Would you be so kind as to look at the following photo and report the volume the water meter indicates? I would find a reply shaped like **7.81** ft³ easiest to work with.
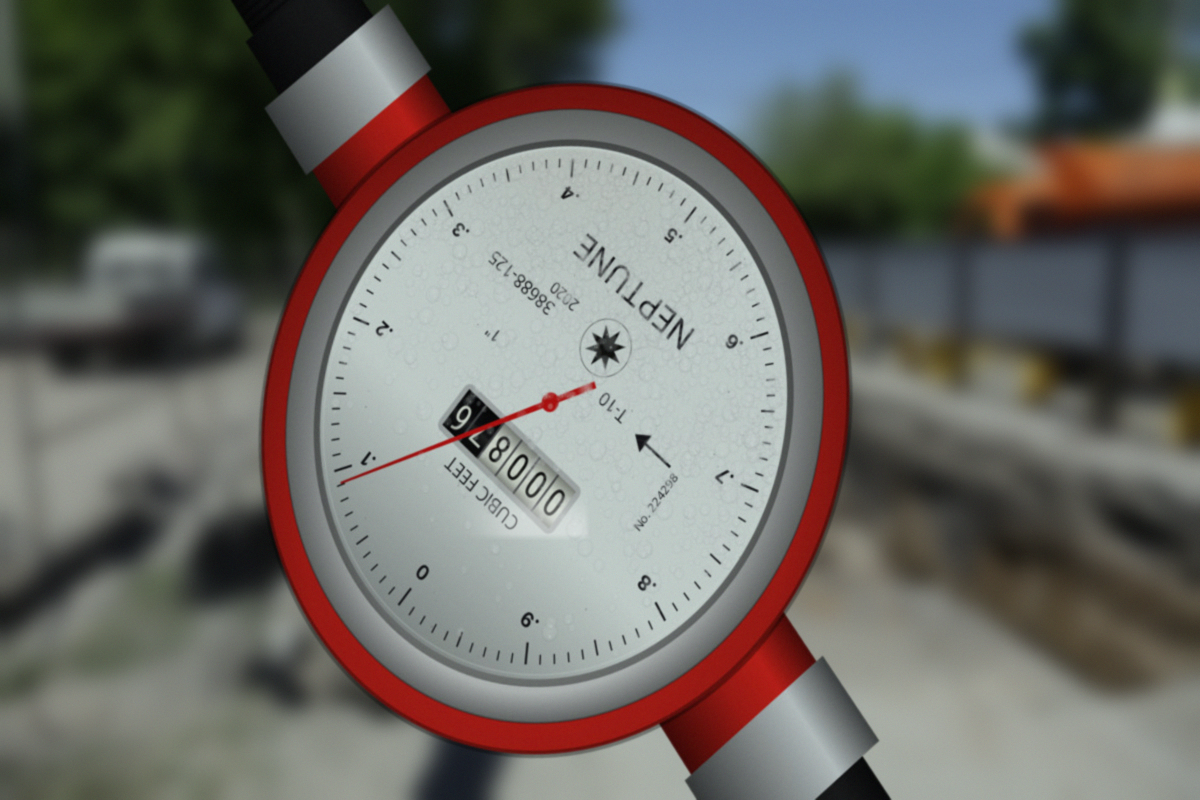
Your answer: **876.09** ft³
